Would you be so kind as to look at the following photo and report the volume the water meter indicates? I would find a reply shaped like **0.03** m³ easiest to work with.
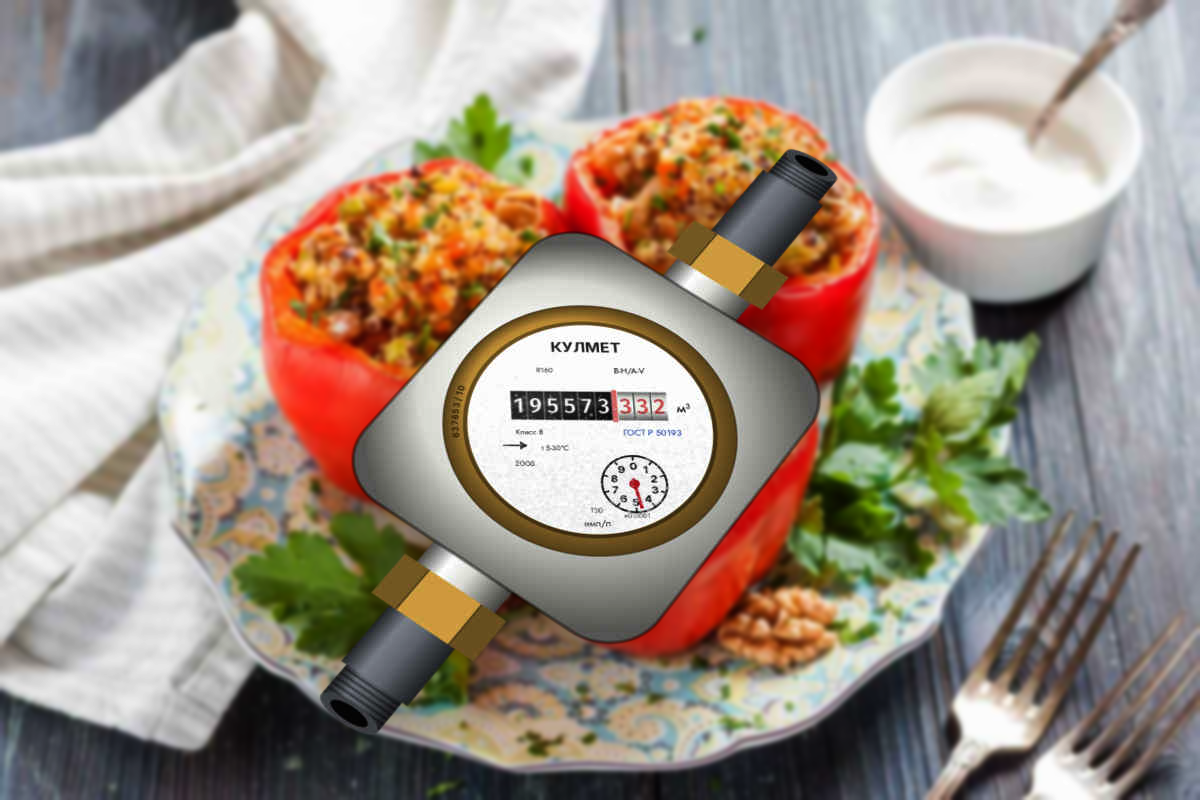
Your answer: **195573.3324** m³
